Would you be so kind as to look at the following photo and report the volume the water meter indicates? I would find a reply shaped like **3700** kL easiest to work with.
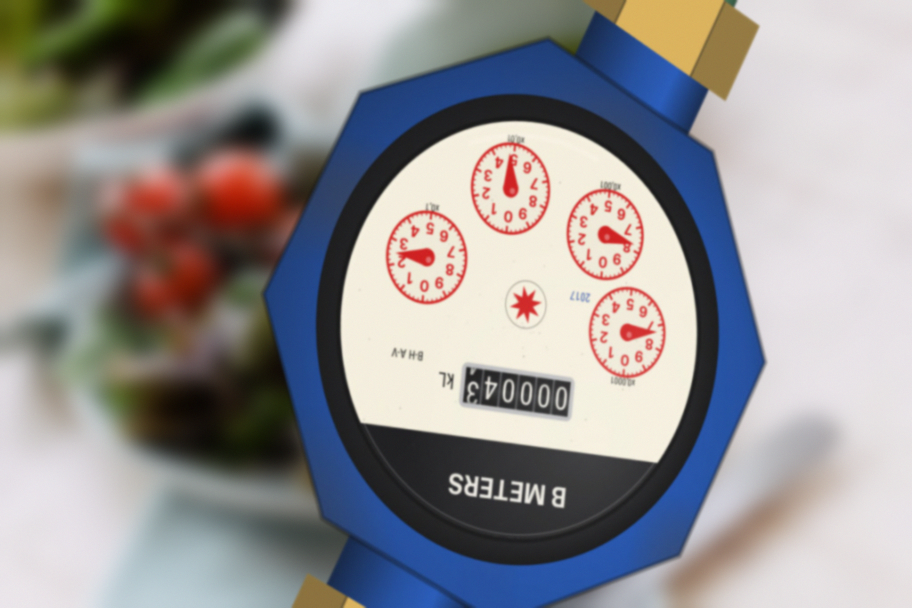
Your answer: **43.2477** kL
